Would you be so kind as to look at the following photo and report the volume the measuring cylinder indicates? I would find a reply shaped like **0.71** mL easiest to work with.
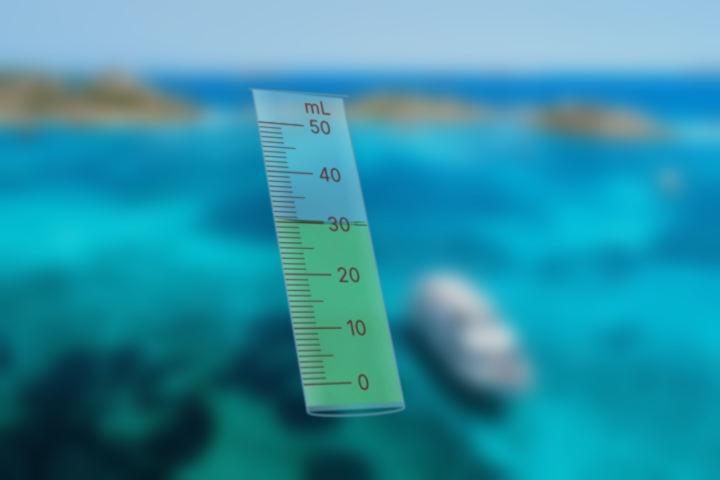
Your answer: **30** mL
